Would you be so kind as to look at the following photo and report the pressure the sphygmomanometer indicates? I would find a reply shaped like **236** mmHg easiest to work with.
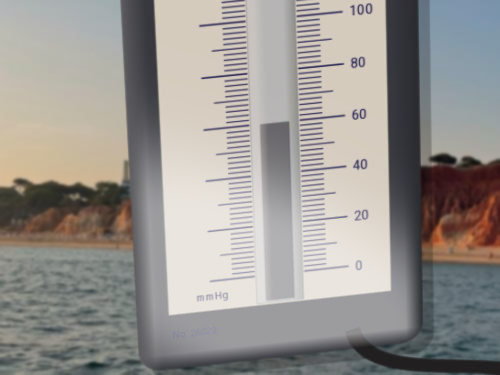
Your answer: **60** mmHg
